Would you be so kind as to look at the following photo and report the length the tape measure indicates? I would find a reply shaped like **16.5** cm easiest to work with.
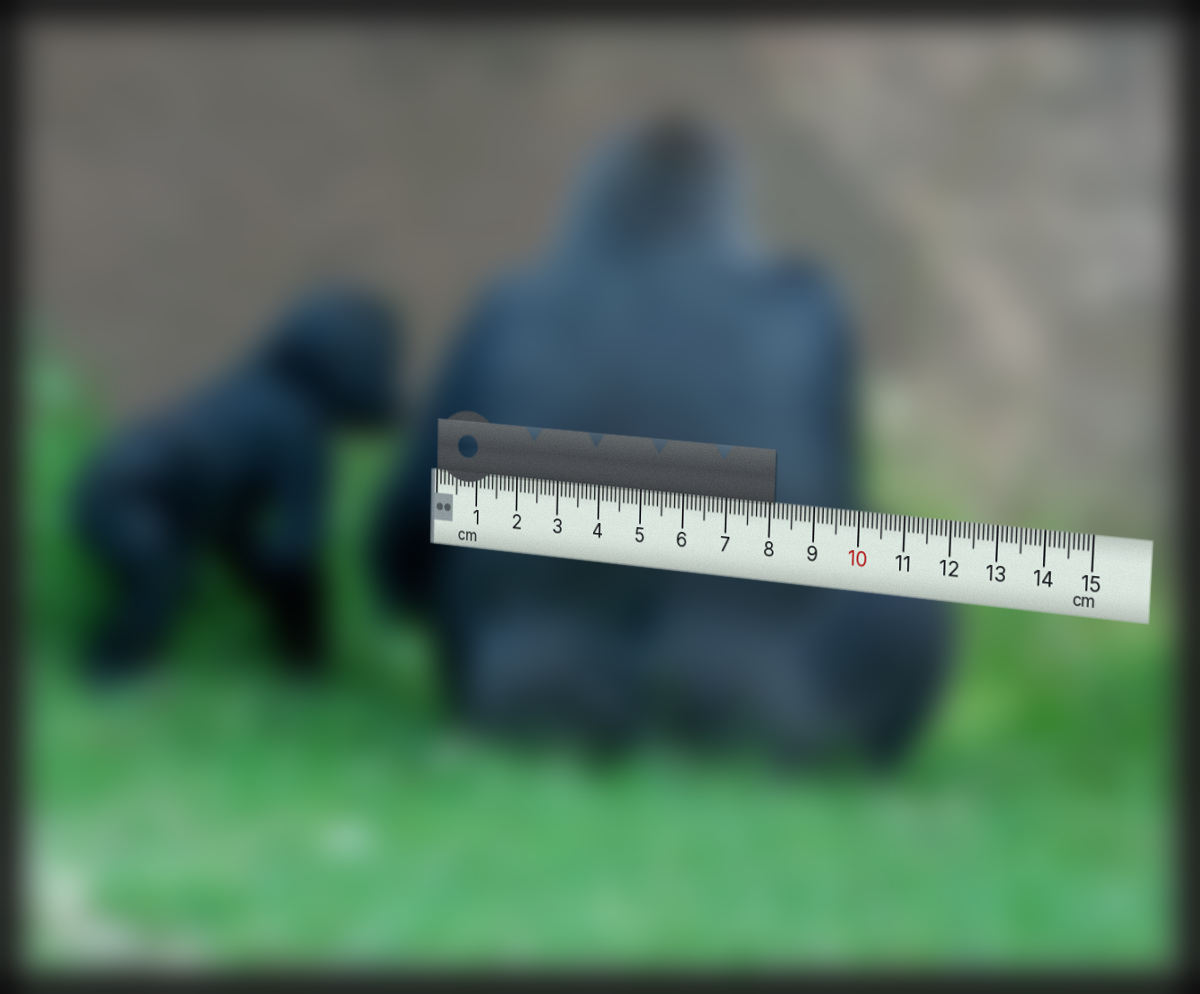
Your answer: **8.1** cm
